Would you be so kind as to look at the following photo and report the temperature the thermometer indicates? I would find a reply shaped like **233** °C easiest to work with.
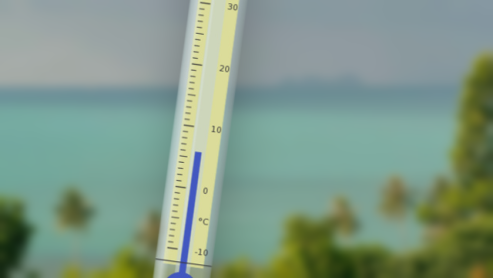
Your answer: **6** °C
